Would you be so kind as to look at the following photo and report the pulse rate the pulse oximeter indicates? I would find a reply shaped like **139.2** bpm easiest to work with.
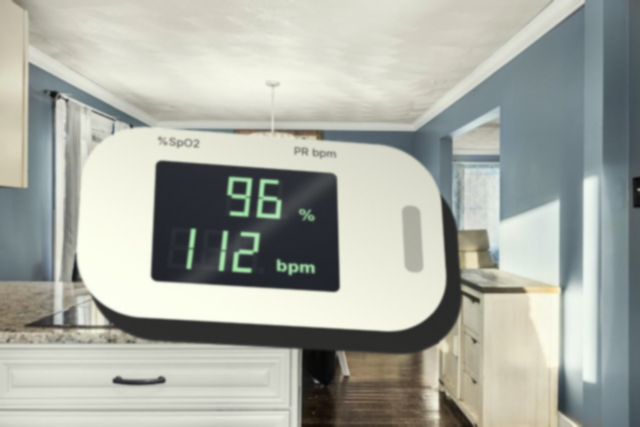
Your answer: **112** bpm
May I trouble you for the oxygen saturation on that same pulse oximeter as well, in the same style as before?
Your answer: **96** %
